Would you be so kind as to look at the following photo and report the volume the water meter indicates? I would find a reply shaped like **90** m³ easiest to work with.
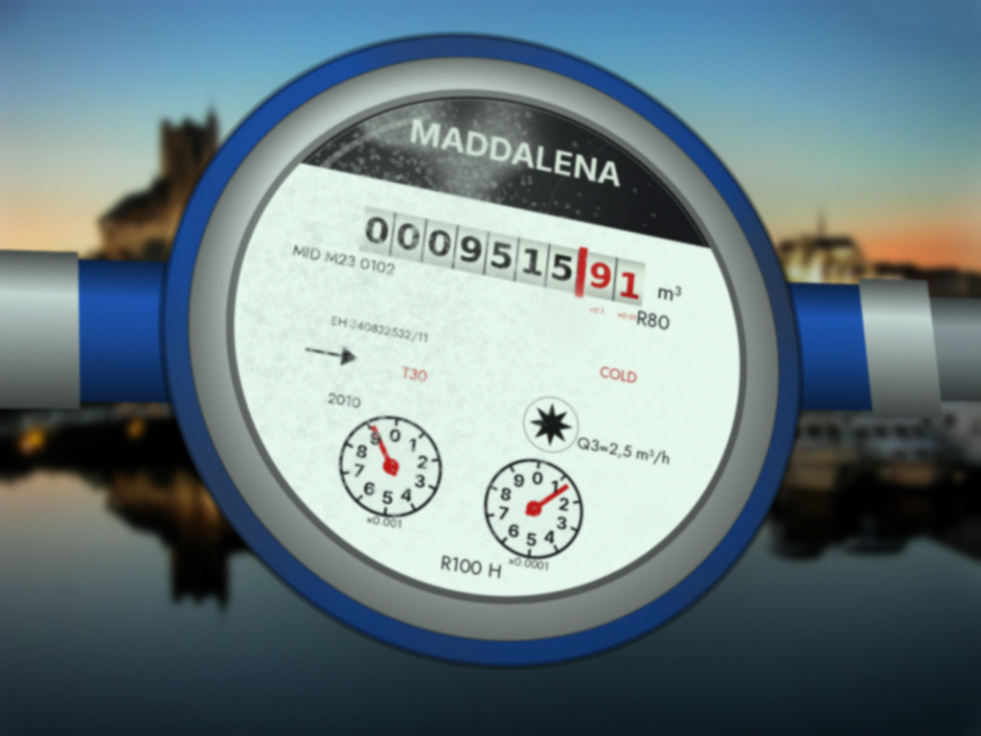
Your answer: **9515.9091** m³
